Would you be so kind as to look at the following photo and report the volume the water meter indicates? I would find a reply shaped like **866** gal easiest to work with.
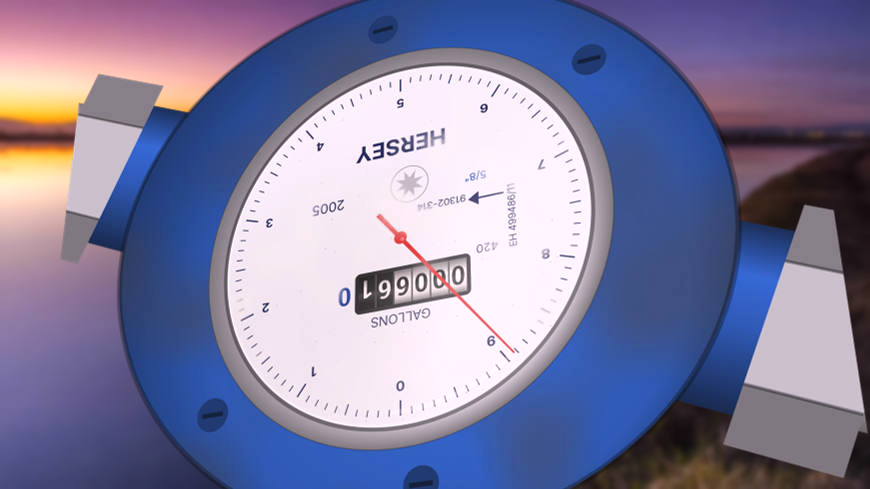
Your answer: **6608.9** gal
